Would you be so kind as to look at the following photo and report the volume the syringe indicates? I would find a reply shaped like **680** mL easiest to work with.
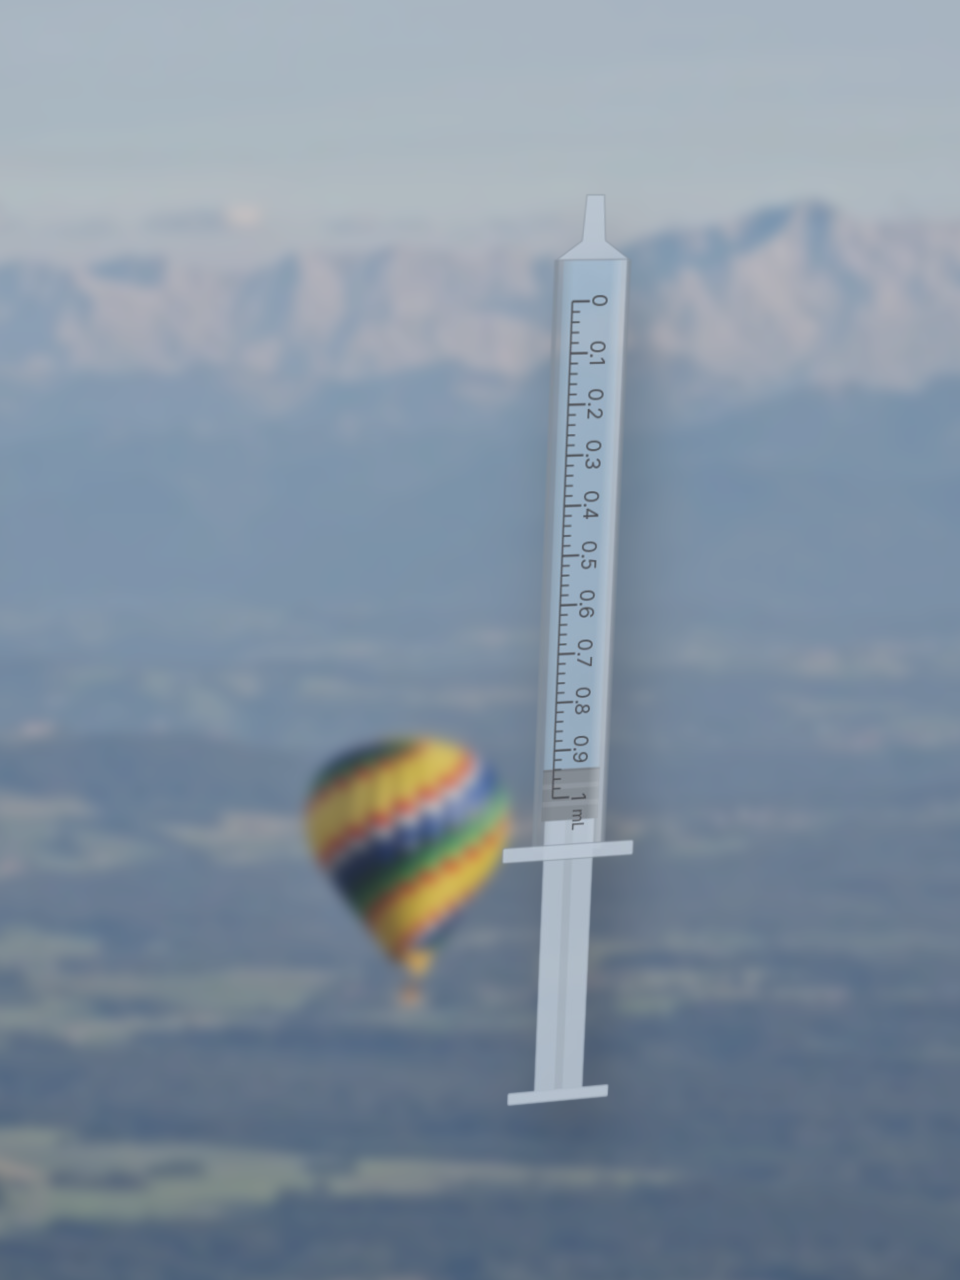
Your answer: **0.94** mL
